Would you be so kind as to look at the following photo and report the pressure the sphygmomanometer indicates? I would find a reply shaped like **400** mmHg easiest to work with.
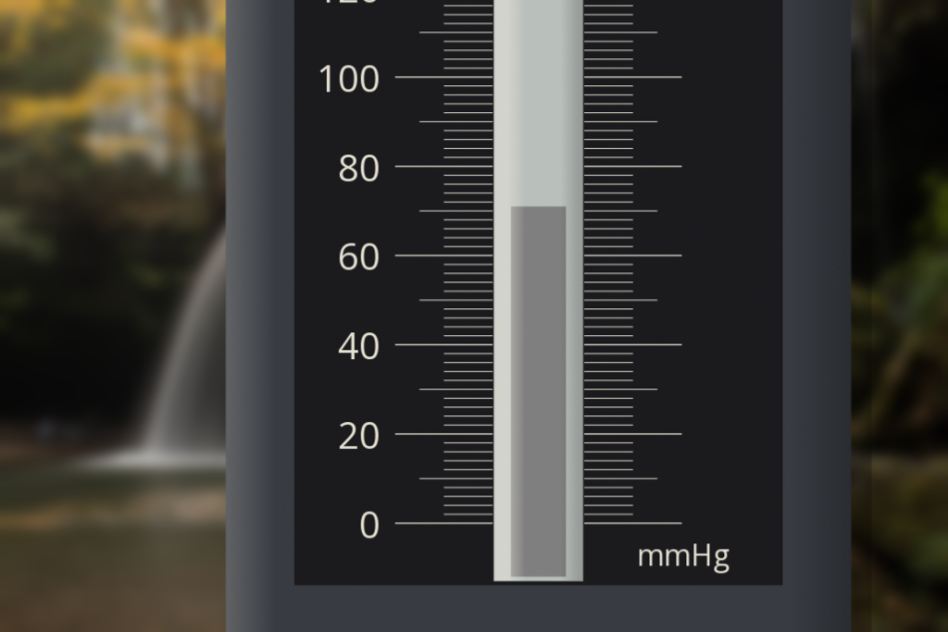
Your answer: **71** mmHg
